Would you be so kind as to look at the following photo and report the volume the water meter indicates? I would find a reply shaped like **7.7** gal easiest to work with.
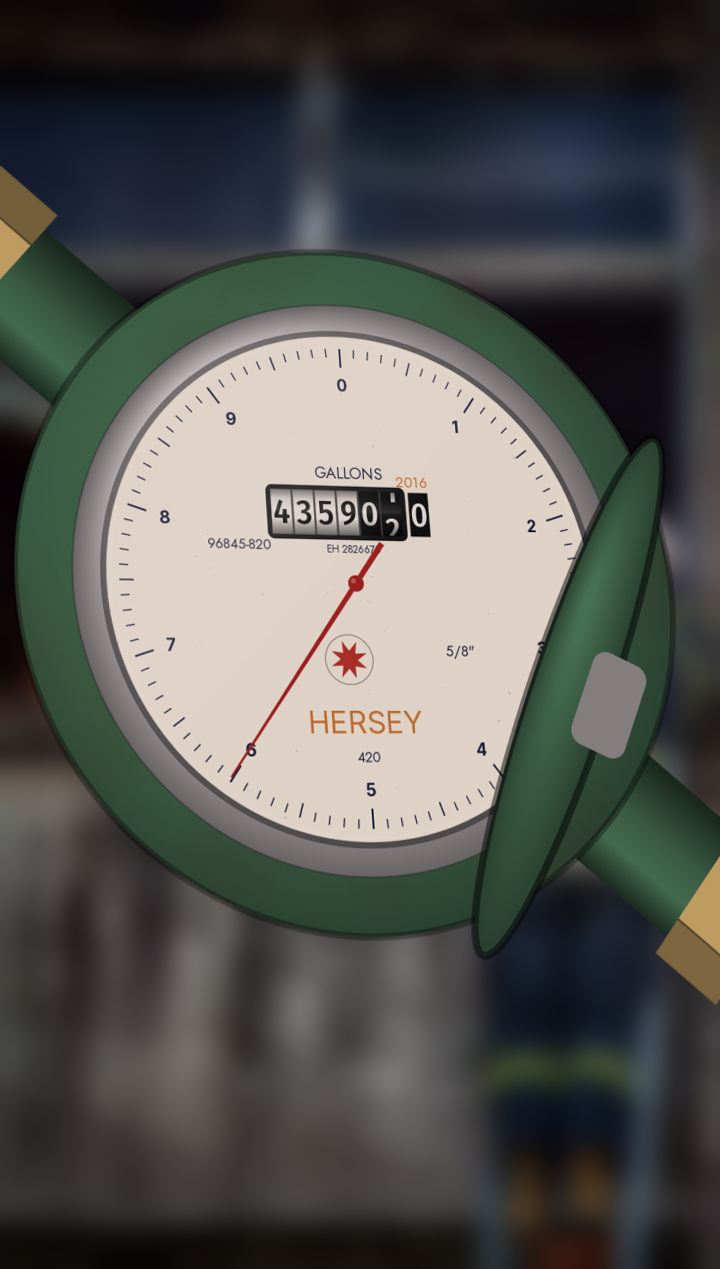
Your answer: **4359016.0** gal
